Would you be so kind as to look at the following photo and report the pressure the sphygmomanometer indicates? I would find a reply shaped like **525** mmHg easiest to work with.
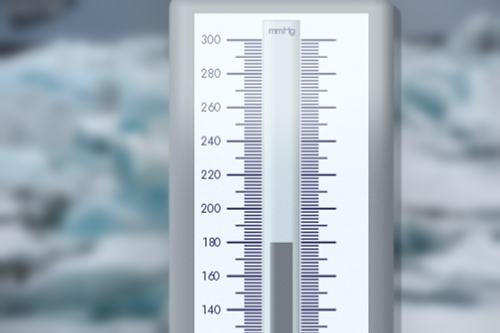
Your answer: **180** mmHg
